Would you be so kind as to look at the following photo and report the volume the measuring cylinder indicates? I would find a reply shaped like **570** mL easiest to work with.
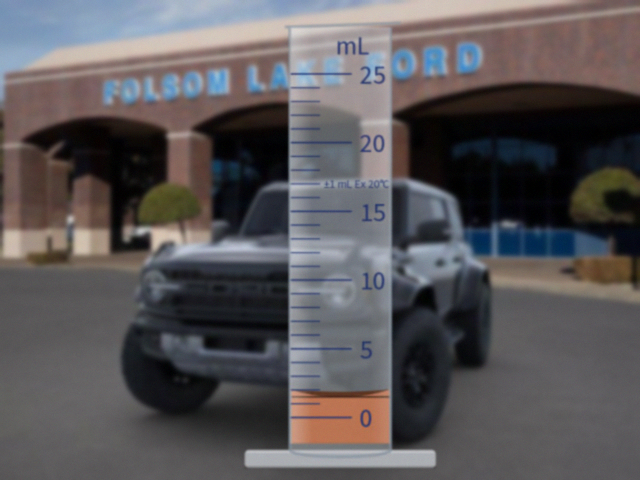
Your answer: **1.5** mL
